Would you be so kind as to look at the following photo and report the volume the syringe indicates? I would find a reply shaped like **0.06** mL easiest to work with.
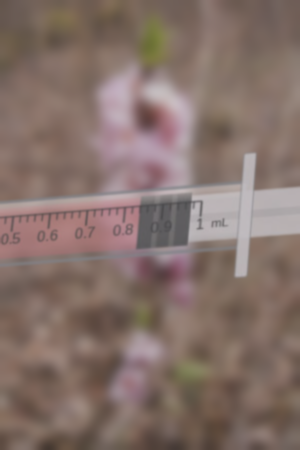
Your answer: **0.84** mL
